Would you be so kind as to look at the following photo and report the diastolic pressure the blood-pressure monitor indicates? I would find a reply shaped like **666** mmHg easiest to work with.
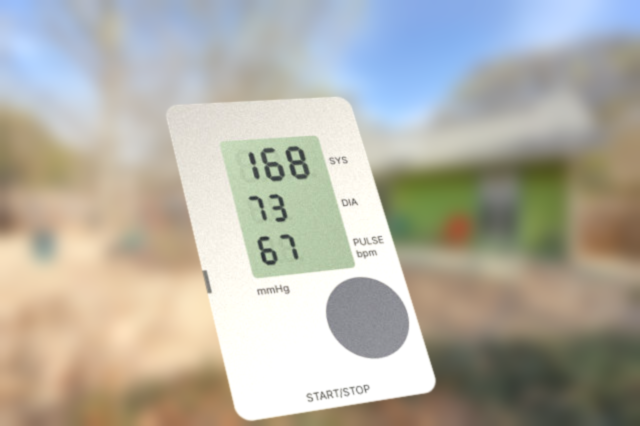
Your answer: **73** mmHg
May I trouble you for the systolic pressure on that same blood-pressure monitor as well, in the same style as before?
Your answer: **168** mmHg
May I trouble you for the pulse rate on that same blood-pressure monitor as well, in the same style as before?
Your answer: **67** bpm
